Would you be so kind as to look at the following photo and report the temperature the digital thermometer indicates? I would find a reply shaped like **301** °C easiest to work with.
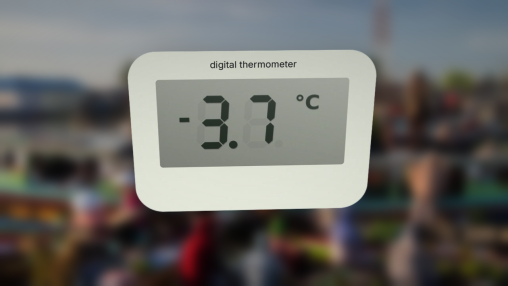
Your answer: **-3.7** °C
